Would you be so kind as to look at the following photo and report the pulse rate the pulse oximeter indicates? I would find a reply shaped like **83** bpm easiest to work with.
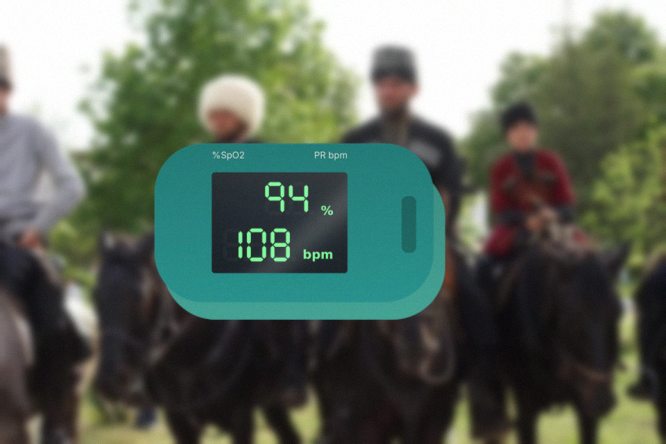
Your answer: **108** bpm
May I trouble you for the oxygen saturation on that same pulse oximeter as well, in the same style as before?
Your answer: **94** %
